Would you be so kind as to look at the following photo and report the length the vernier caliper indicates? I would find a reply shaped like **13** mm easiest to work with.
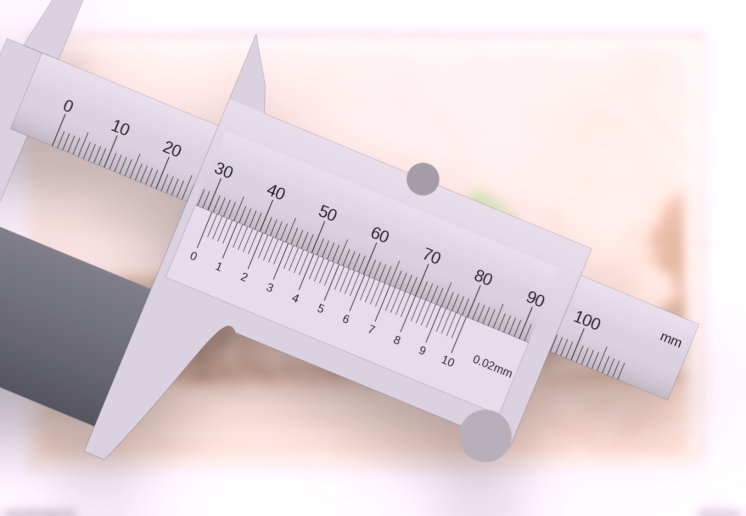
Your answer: **30.8** mm
